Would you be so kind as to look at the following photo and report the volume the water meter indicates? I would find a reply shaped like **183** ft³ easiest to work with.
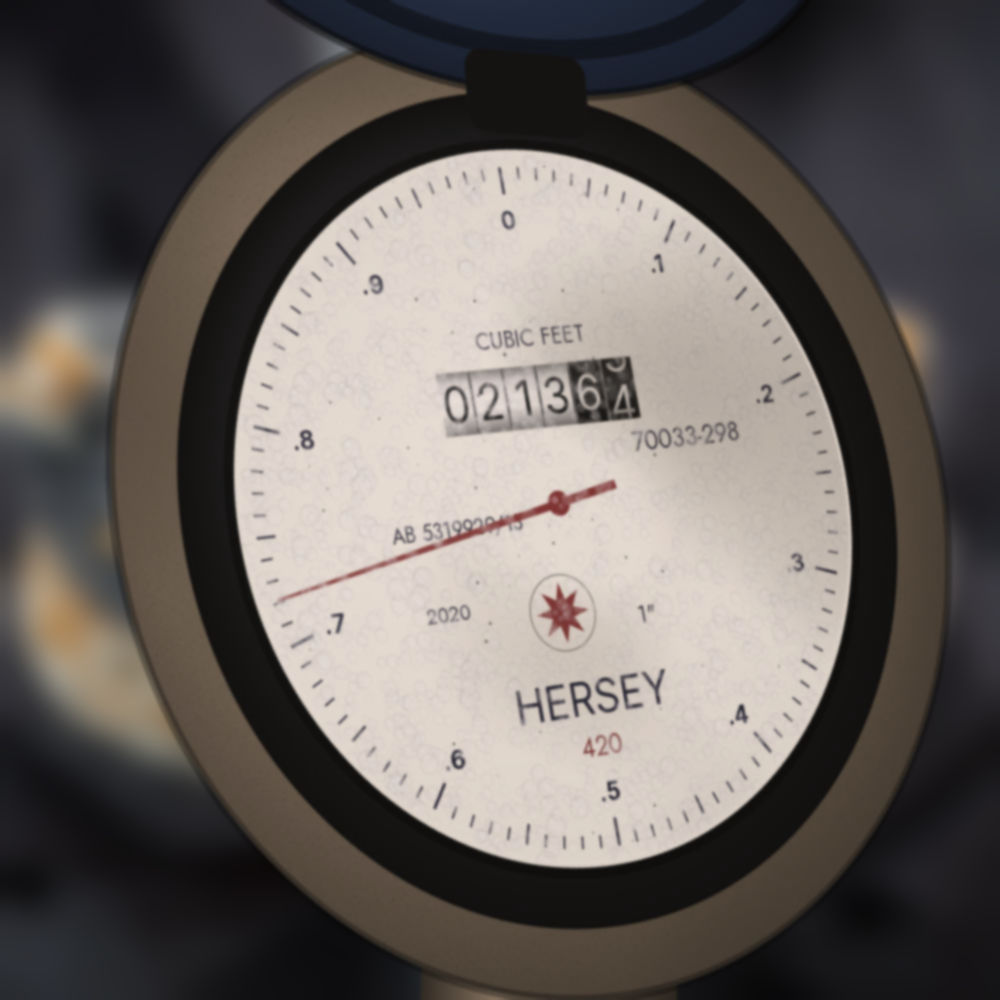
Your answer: **21363.72** ft³
